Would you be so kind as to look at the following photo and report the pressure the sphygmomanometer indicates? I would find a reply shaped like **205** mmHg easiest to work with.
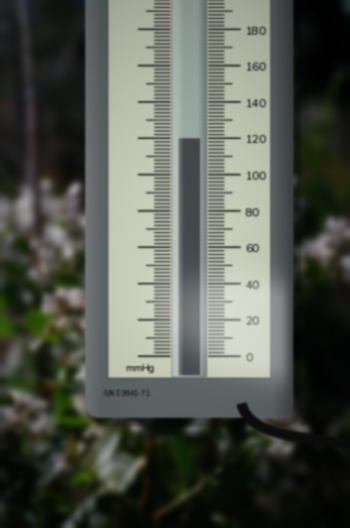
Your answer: **120** mmHg
